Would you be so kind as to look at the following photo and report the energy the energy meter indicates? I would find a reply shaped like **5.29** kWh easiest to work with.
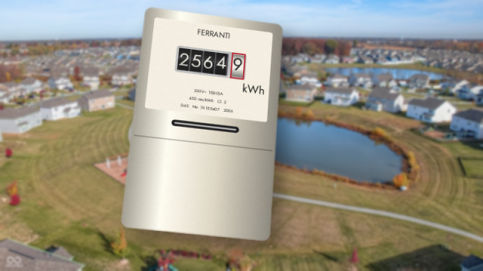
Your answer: **2564.9** kWh
